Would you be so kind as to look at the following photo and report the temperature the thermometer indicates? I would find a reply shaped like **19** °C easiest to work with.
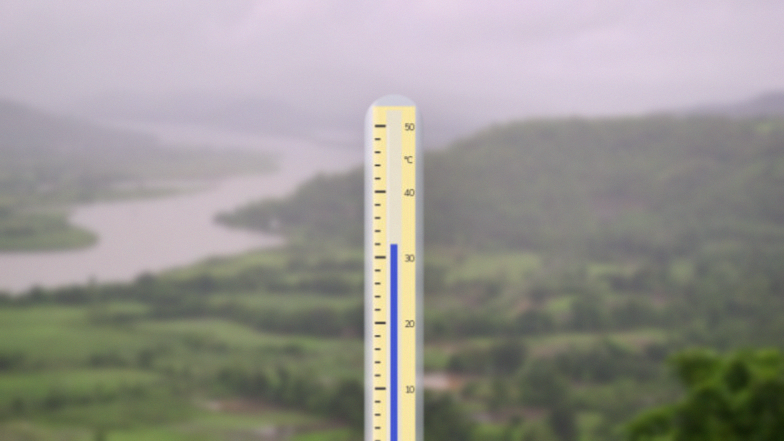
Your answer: **32** °C
